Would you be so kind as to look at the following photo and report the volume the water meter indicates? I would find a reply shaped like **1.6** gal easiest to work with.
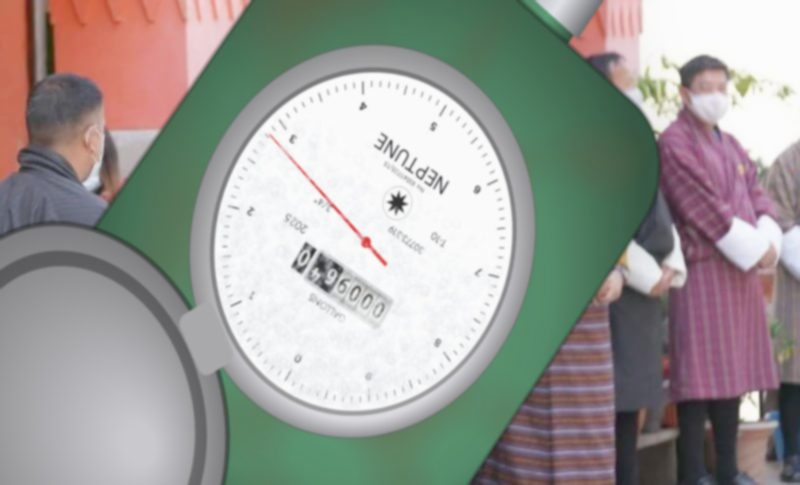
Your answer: **9642.8** gal
